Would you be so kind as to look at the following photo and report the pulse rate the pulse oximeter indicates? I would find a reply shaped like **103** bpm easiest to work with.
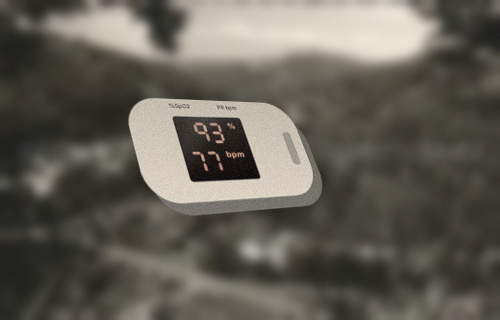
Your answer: **77** bpm
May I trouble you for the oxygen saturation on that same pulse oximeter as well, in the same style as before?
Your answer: **93** %
